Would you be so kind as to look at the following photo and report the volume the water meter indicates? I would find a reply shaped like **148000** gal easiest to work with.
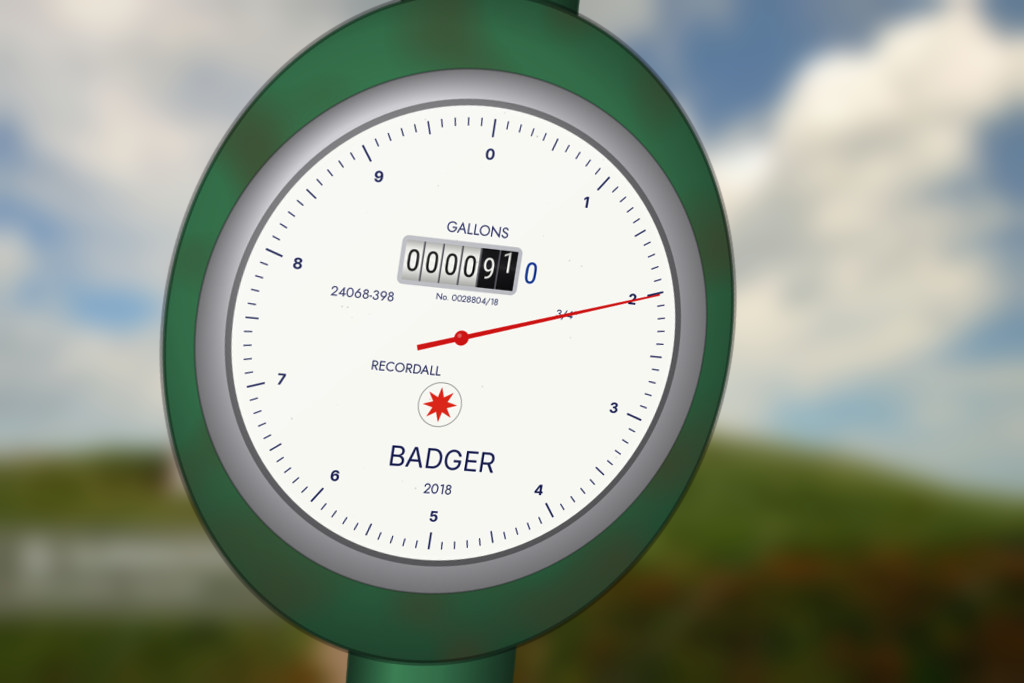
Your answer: **912.0** gal
